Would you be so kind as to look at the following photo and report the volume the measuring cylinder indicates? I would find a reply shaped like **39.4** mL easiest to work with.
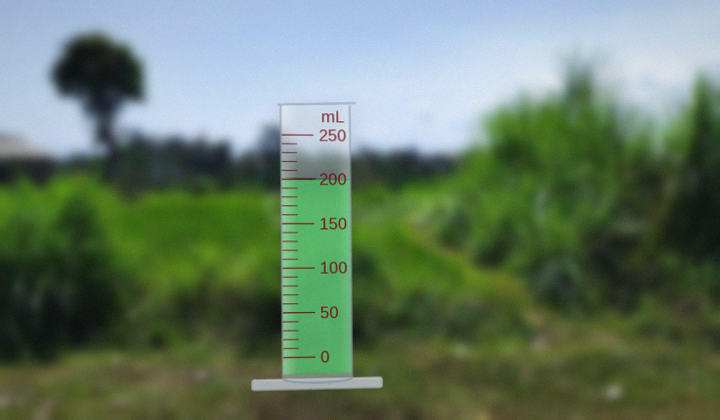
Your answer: **200** mL
